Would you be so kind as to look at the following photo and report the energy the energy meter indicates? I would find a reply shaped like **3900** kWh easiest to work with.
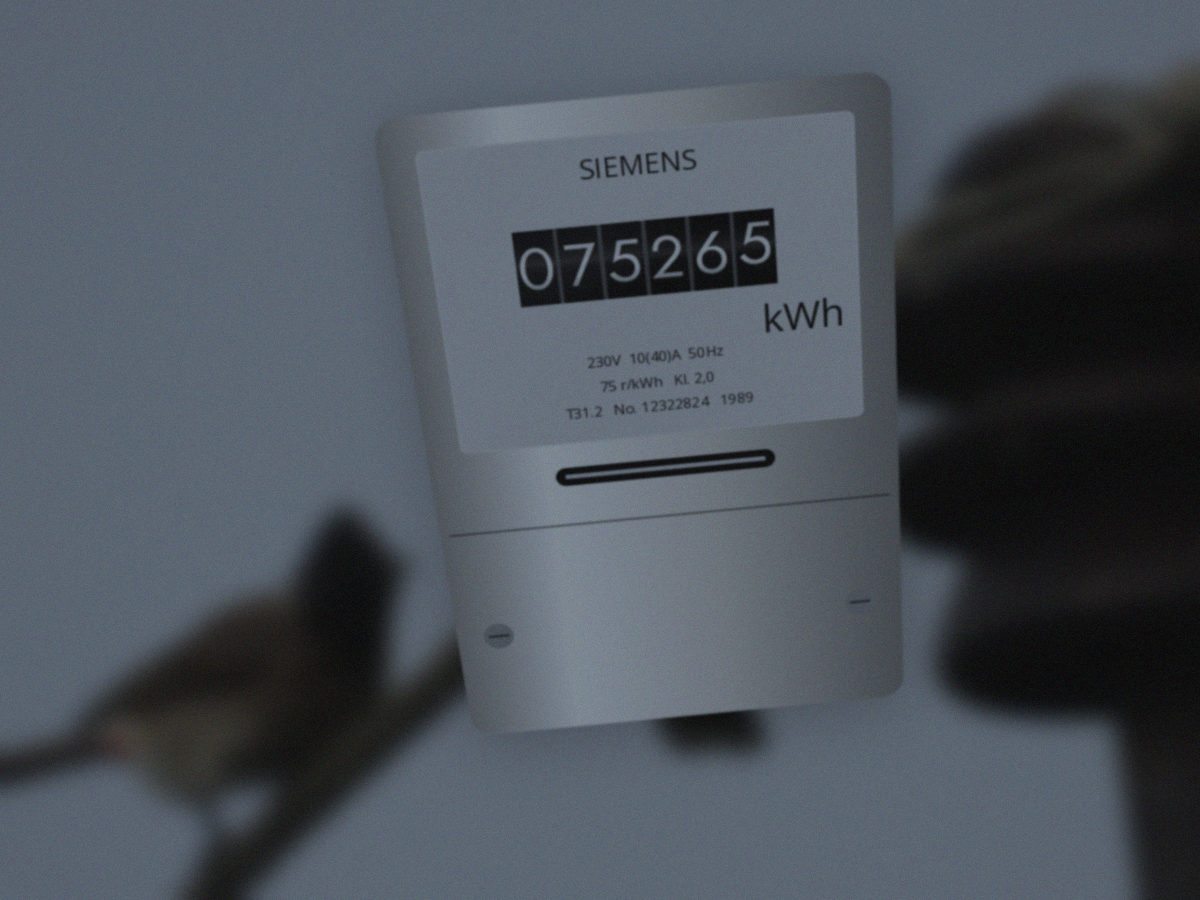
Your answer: **75265** kWh
